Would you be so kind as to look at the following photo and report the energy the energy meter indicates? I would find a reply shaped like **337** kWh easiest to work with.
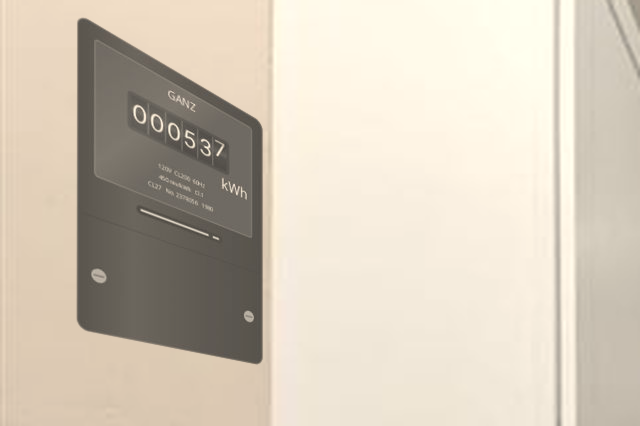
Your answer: **537** kWh
